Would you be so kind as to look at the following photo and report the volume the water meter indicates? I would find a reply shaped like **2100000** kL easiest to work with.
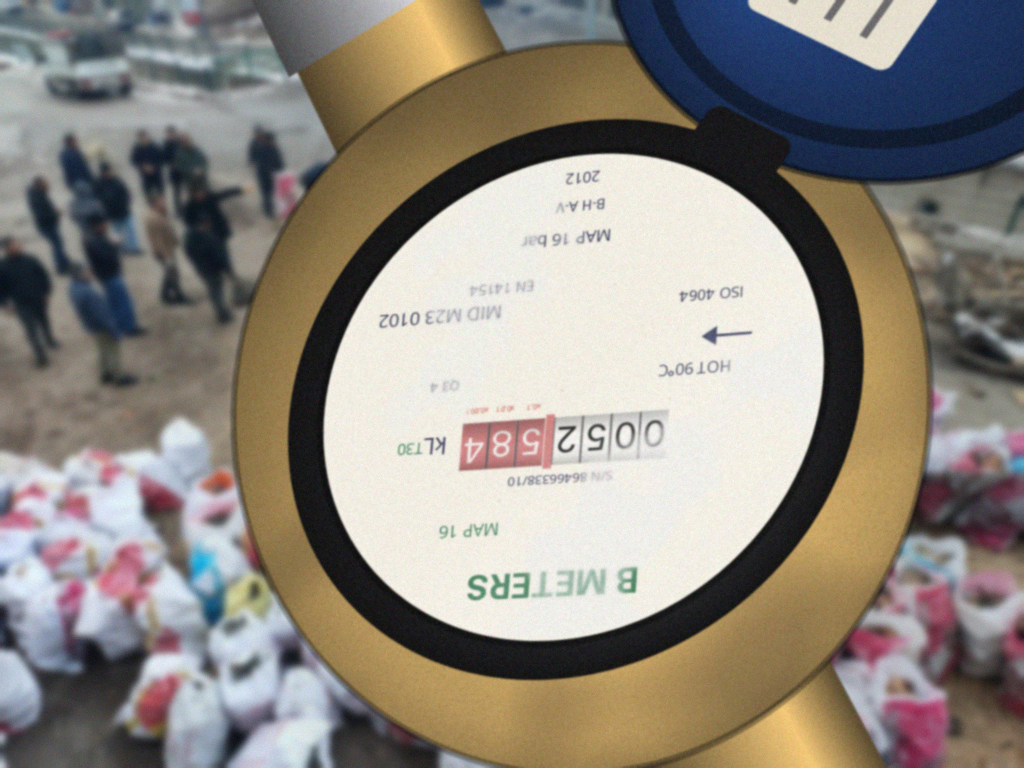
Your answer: **52.584** kL
